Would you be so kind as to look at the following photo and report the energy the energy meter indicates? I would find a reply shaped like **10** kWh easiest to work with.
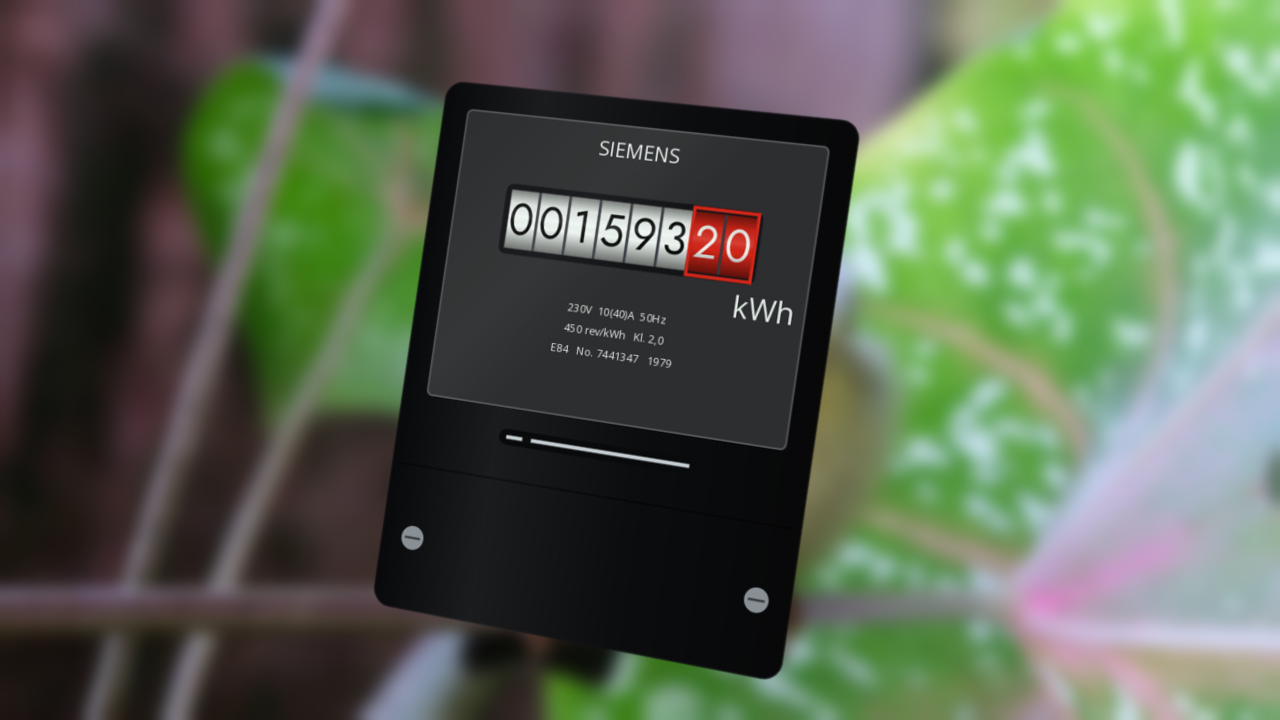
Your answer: **1593.20** kWh
